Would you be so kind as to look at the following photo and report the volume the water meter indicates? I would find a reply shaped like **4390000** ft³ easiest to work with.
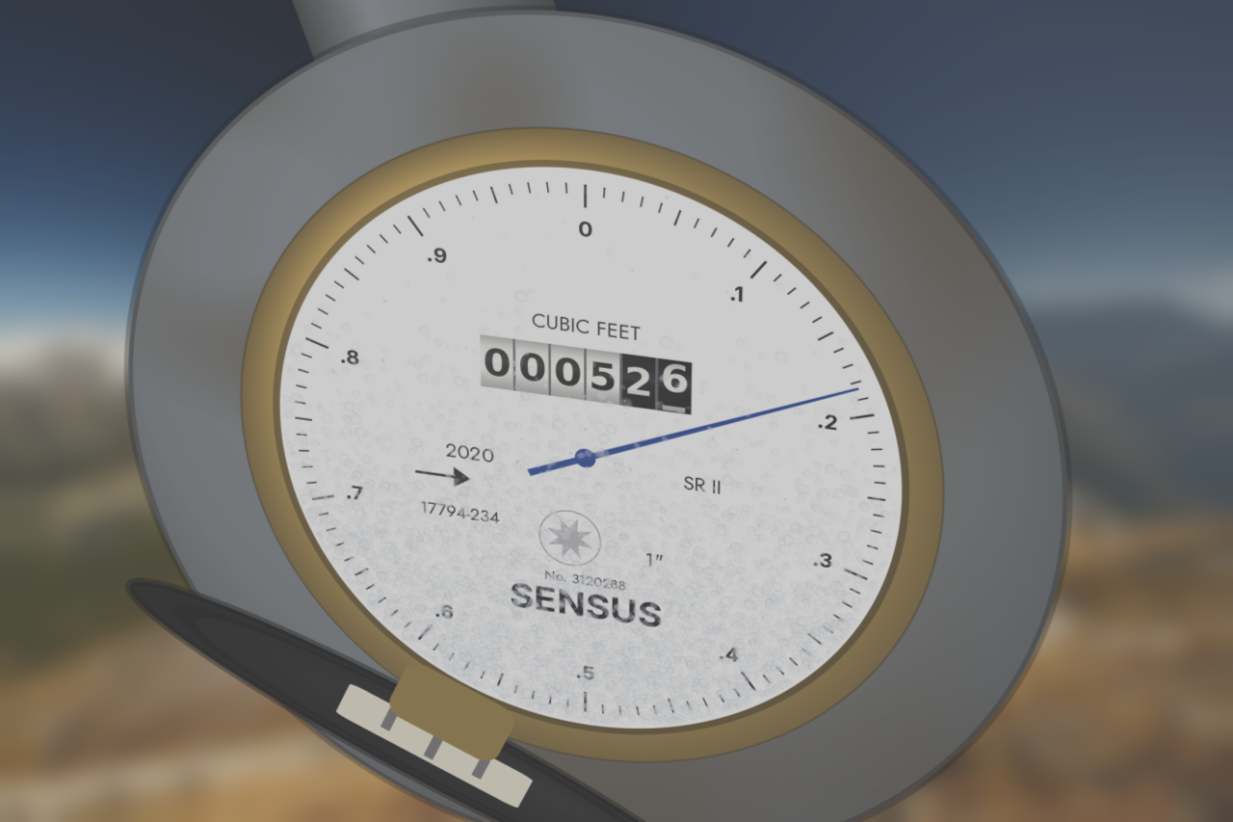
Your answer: **526.18** ft³
